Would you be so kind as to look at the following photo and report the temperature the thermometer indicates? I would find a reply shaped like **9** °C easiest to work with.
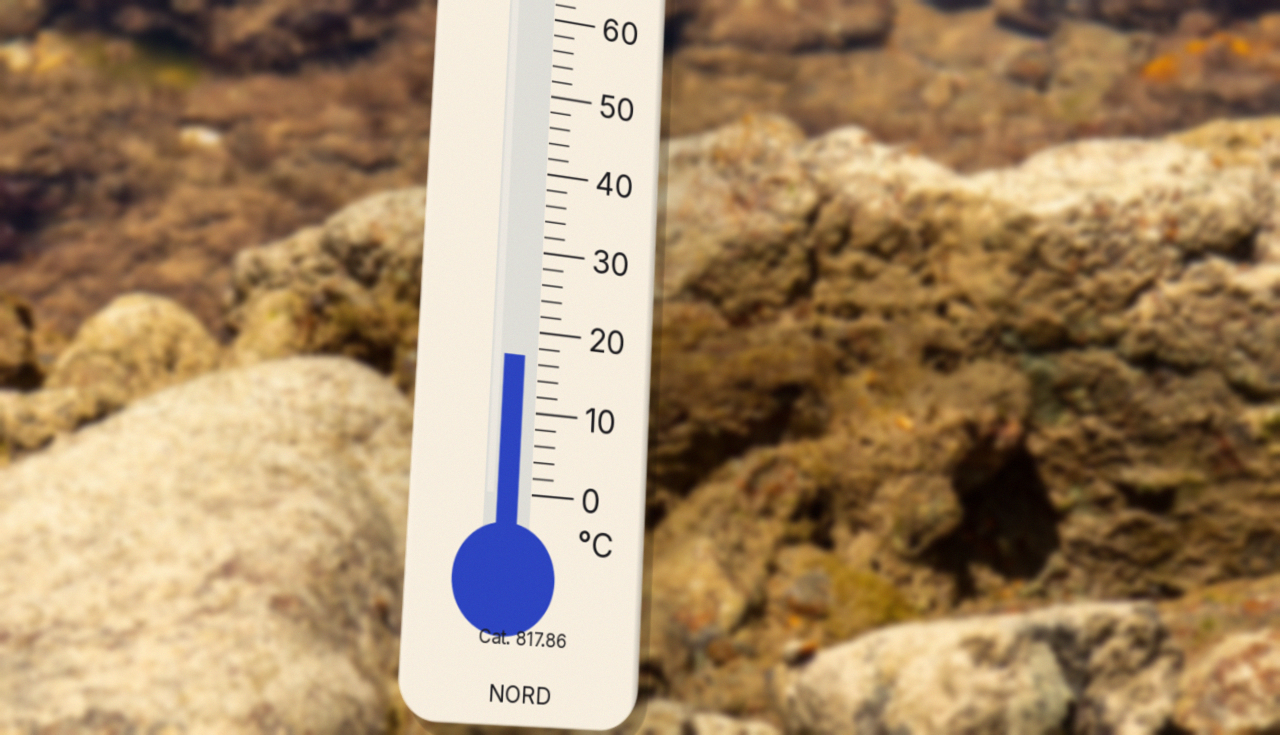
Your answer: **17** °C
